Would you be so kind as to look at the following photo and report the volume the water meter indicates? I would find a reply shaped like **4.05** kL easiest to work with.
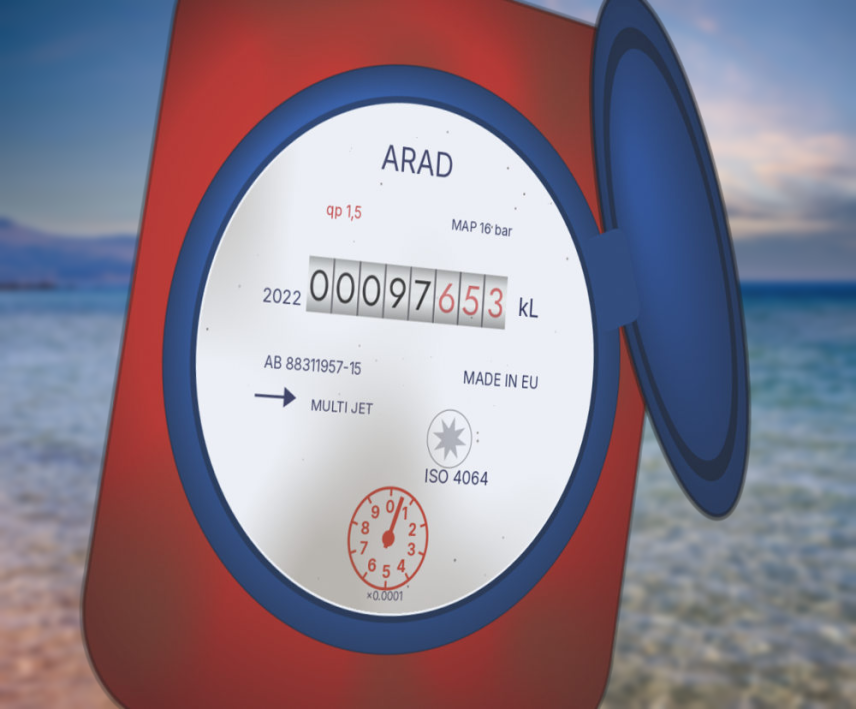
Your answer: **97.6530** kL
